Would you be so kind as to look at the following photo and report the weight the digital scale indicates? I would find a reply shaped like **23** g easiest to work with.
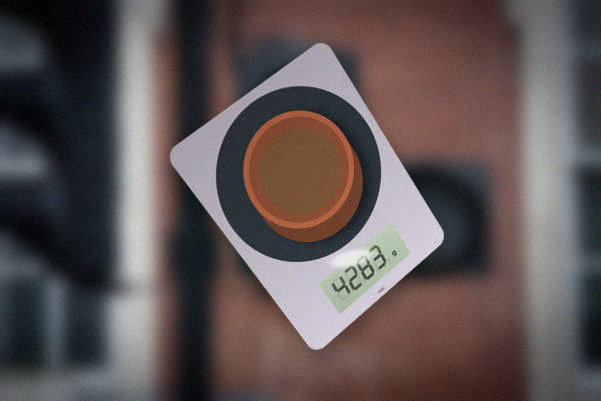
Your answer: **4283** g
